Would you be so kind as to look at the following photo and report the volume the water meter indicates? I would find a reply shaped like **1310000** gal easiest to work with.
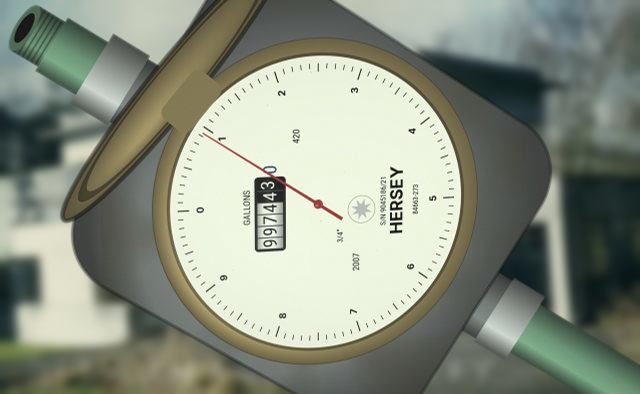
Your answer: **9974430.9** gal
